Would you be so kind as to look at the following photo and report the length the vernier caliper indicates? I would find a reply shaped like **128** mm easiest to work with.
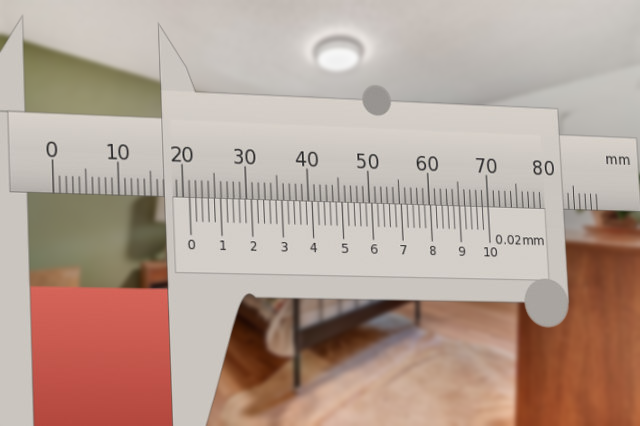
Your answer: **21.0** mm
